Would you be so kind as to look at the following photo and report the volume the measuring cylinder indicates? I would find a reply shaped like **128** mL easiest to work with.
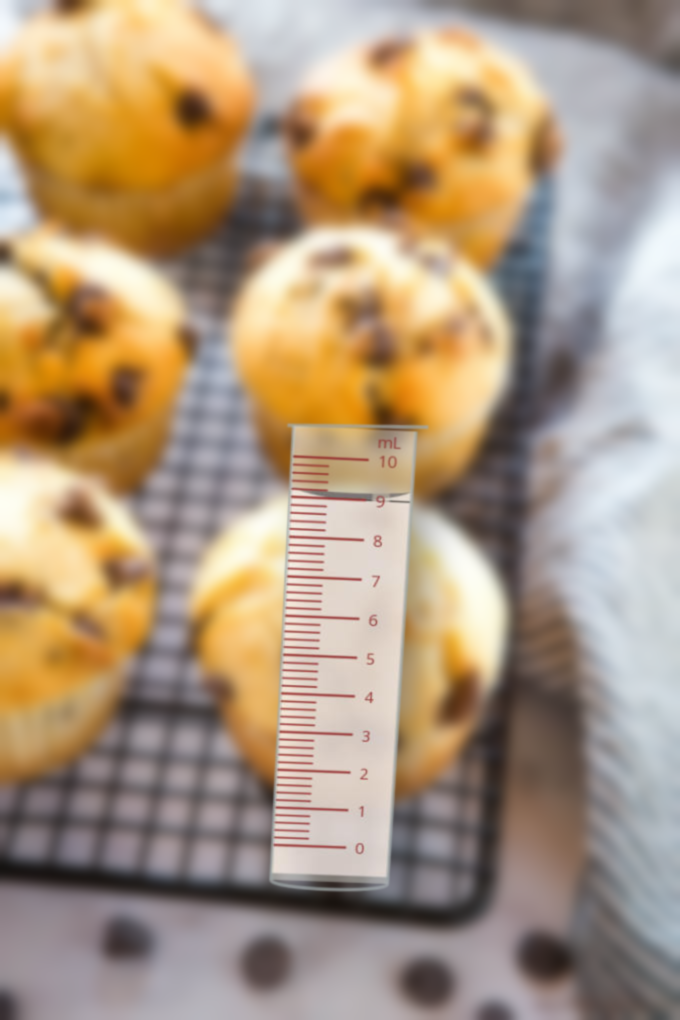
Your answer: **9** mL
